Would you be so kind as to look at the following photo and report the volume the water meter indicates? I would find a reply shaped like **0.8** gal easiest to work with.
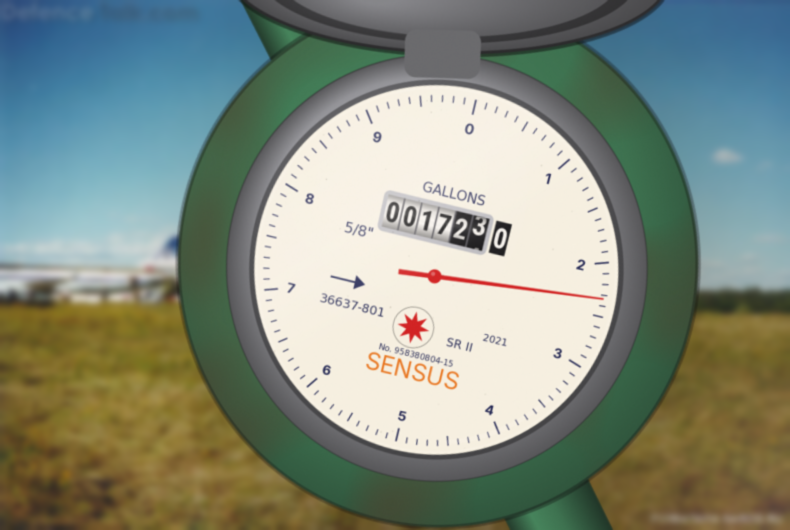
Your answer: **17232.3** gal
